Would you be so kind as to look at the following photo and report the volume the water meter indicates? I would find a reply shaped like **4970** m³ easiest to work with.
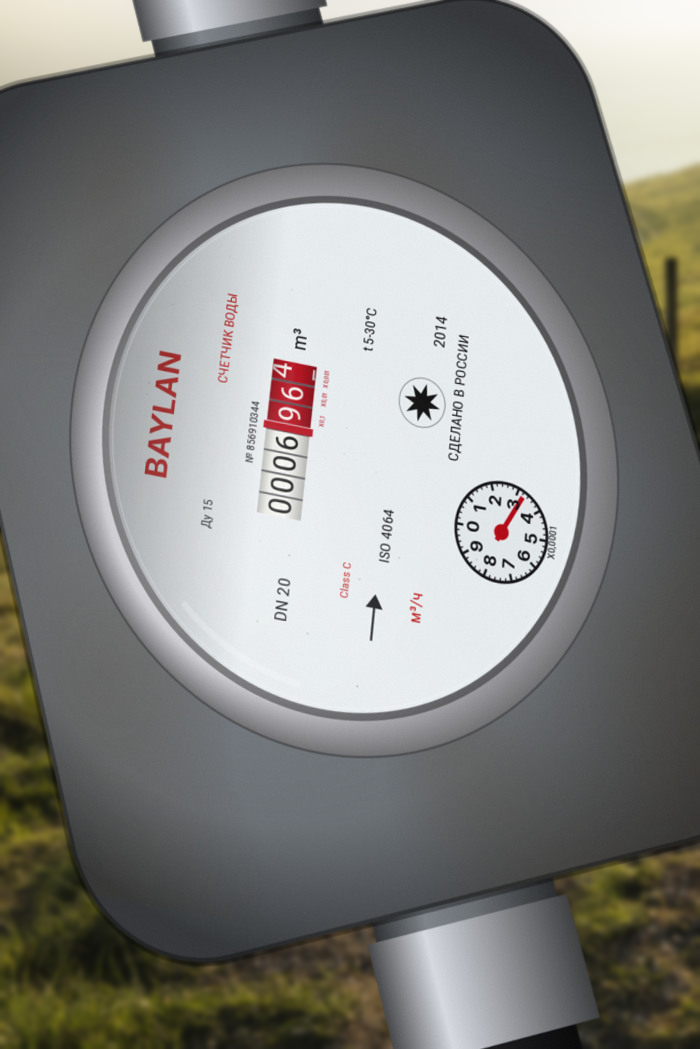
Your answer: **6.9643** m³
